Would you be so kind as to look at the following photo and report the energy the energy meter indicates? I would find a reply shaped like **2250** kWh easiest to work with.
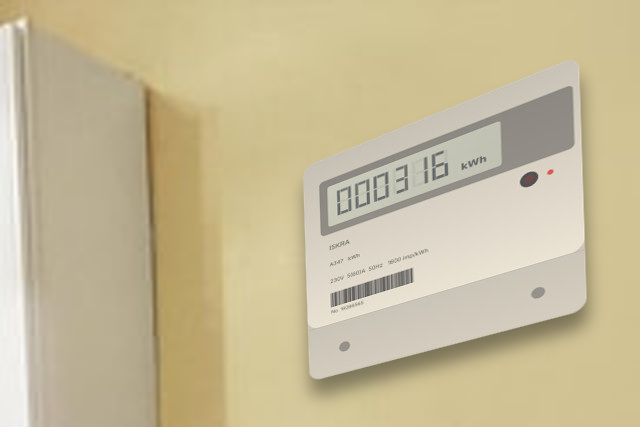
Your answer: **316** kWh
